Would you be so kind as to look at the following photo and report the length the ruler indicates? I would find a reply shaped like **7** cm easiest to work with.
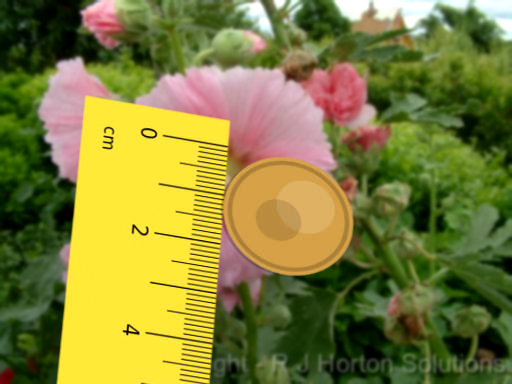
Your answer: **2.4** cm
